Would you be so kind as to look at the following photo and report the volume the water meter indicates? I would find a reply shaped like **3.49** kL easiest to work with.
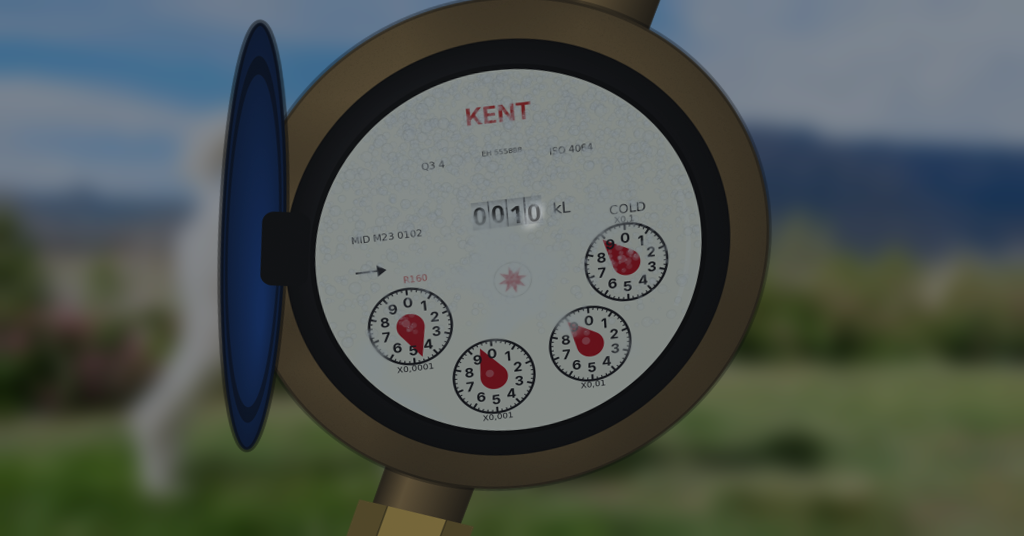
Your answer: **9.8894** kL
